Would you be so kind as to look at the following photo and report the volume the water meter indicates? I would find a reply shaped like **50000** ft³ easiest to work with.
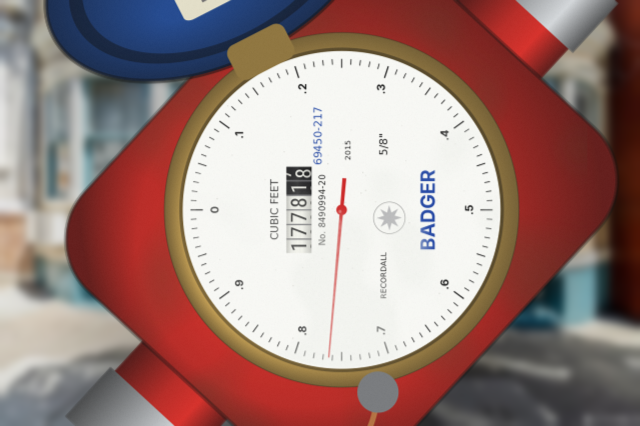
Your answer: **177817.76** ft³
